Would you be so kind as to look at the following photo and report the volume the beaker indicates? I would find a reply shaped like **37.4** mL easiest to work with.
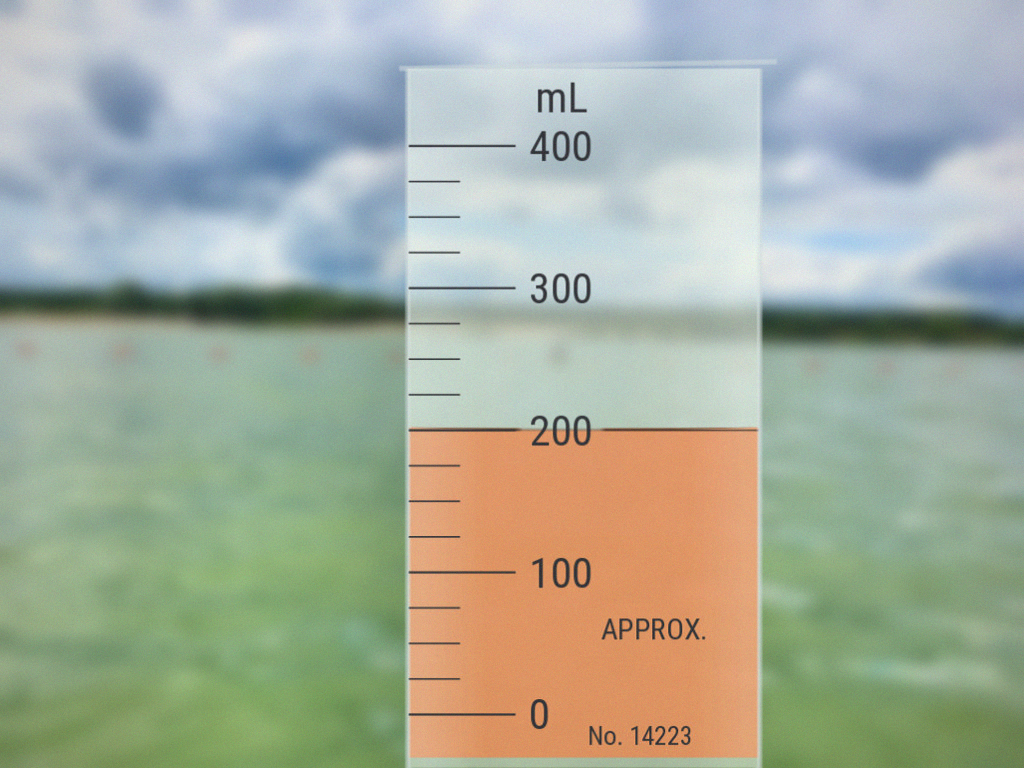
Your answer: **200** mL
